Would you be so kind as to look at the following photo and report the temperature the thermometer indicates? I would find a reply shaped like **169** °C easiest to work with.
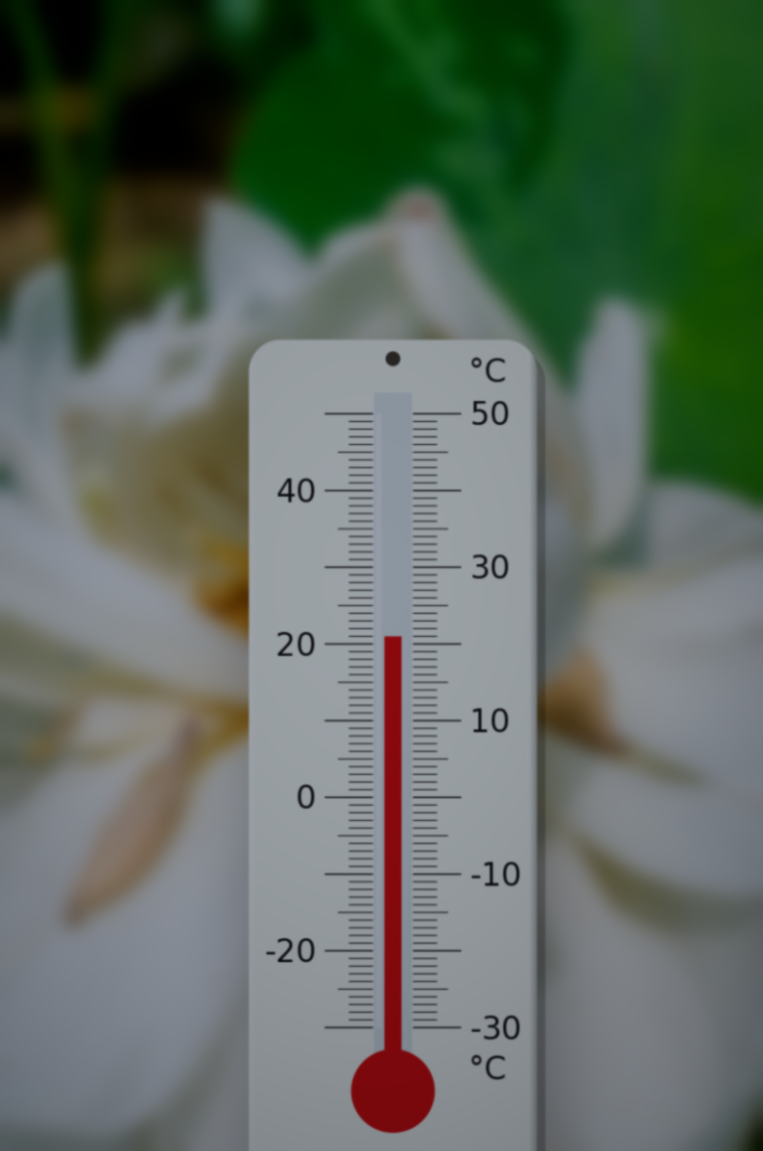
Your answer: **21** °C
